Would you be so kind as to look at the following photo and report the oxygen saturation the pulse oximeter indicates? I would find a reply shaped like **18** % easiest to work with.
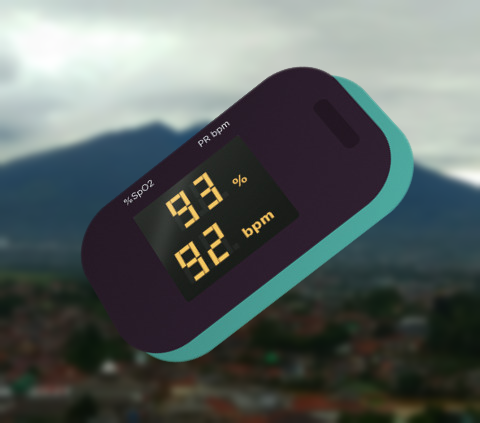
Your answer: **93** %
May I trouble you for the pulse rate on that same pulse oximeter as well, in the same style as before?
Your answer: **92** bpm
